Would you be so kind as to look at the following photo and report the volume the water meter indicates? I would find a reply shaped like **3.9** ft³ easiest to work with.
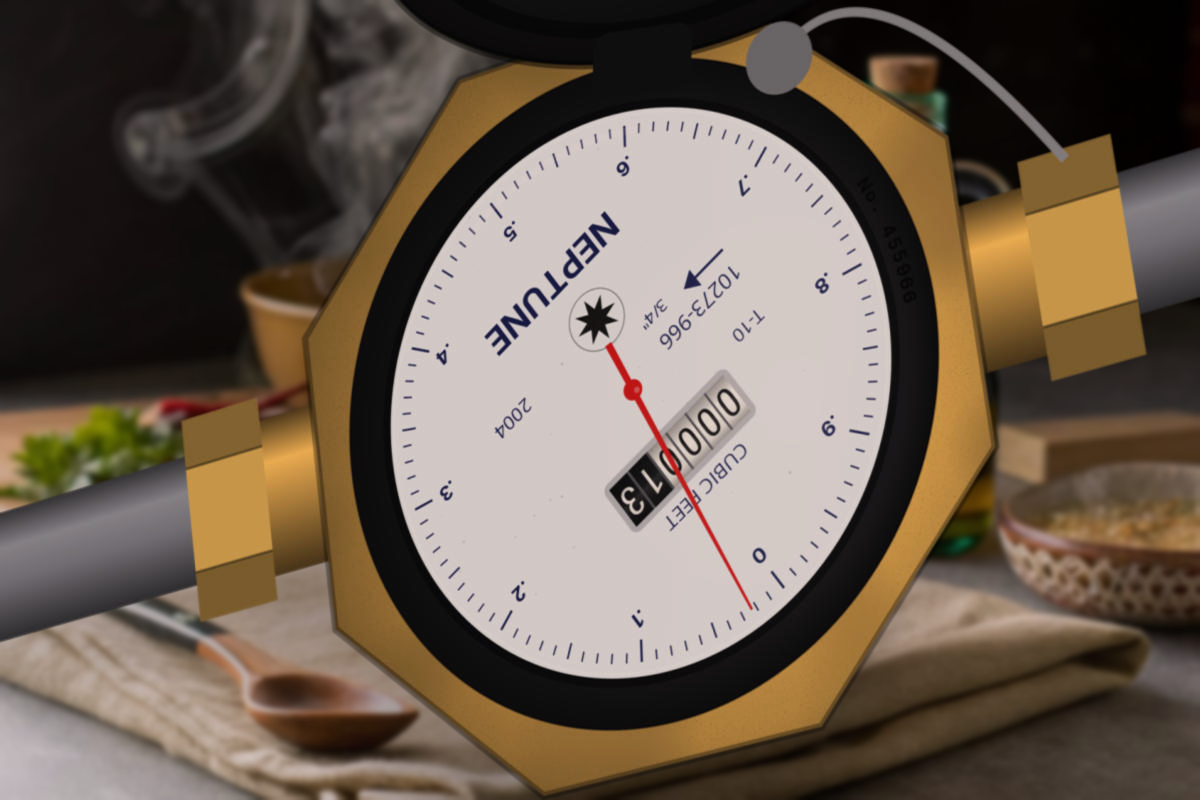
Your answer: **13.02** ft³
